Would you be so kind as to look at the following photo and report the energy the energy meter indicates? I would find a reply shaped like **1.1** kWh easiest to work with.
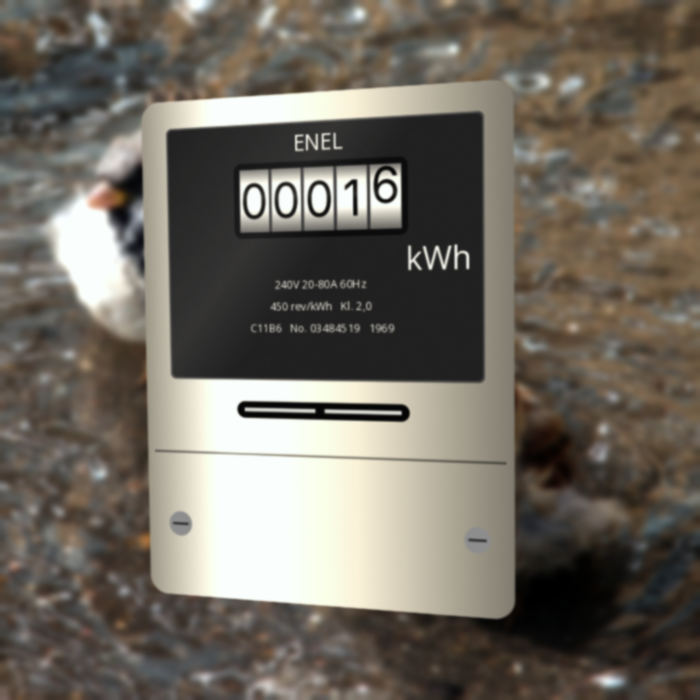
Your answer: **16** kWh
